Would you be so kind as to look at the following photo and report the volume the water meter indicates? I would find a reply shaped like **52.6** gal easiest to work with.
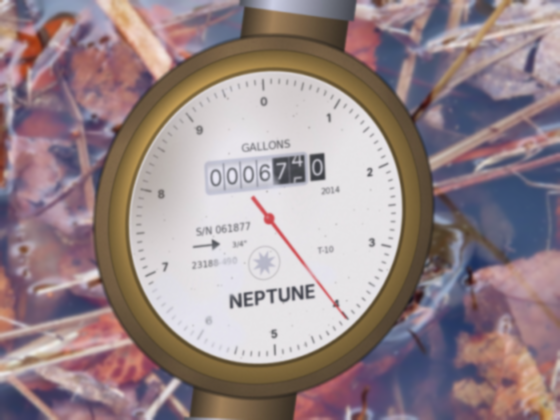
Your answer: **6744.0** gal
